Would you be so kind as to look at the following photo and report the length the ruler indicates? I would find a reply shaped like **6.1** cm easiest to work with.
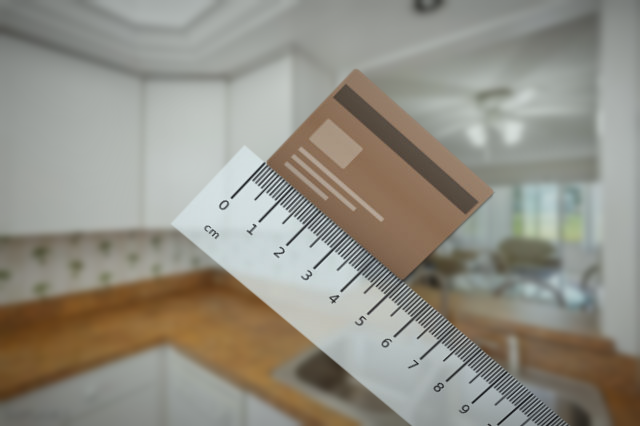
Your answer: **5** cm
